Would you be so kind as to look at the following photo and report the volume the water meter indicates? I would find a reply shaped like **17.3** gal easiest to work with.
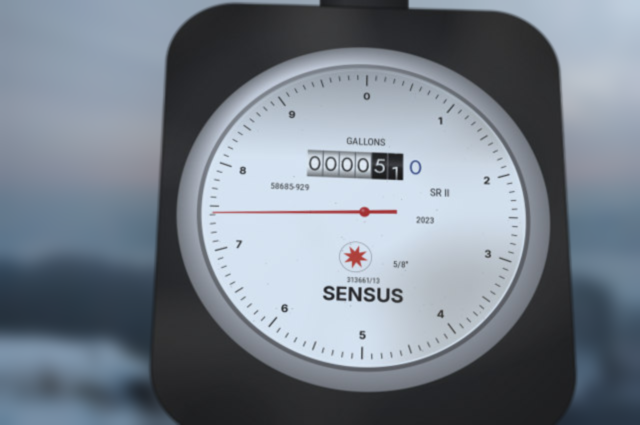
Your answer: **507.4** gal
